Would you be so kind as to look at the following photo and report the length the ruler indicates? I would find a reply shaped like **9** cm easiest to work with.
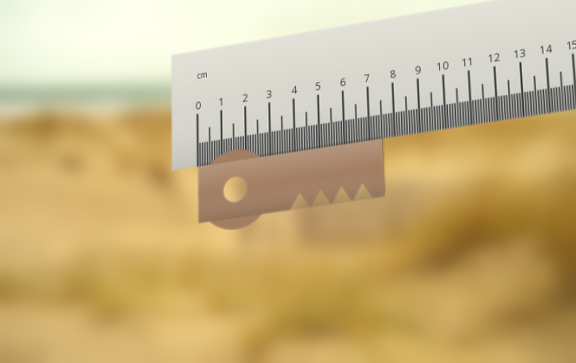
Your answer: **7.5** cm
